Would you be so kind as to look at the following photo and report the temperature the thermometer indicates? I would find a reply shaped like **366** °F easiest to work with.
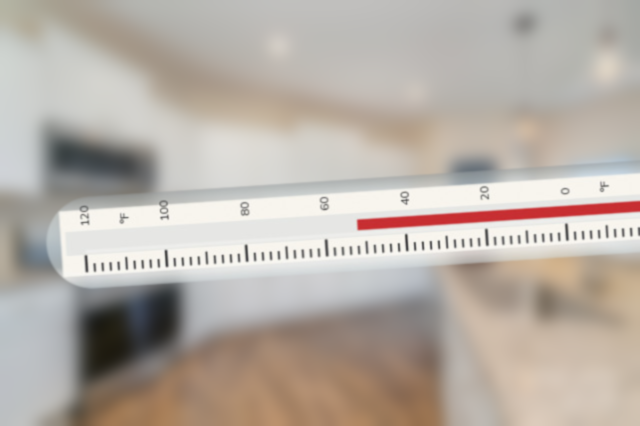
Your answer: **52** °F
